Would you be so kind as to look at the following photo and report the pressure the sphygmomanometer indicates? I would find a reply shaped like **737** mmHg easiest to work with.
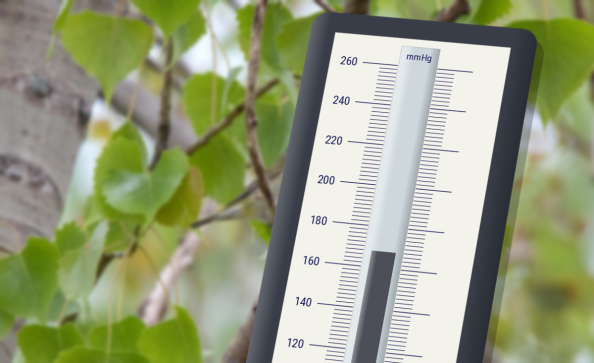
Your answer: **168** mmHg
